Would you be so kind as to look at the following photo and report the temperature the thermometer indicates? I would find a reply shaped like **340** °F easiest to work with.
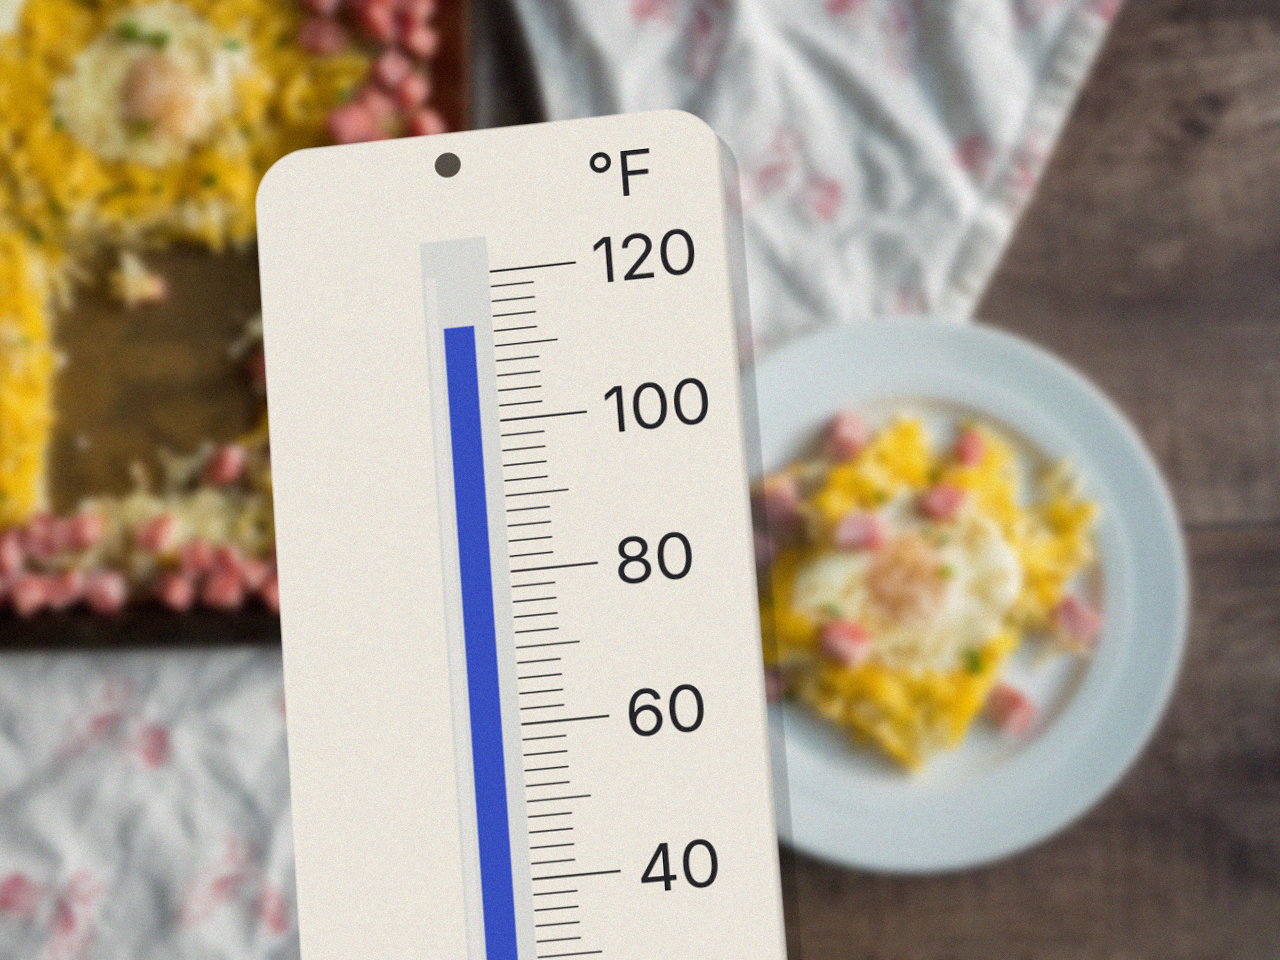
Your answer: **113** °F
